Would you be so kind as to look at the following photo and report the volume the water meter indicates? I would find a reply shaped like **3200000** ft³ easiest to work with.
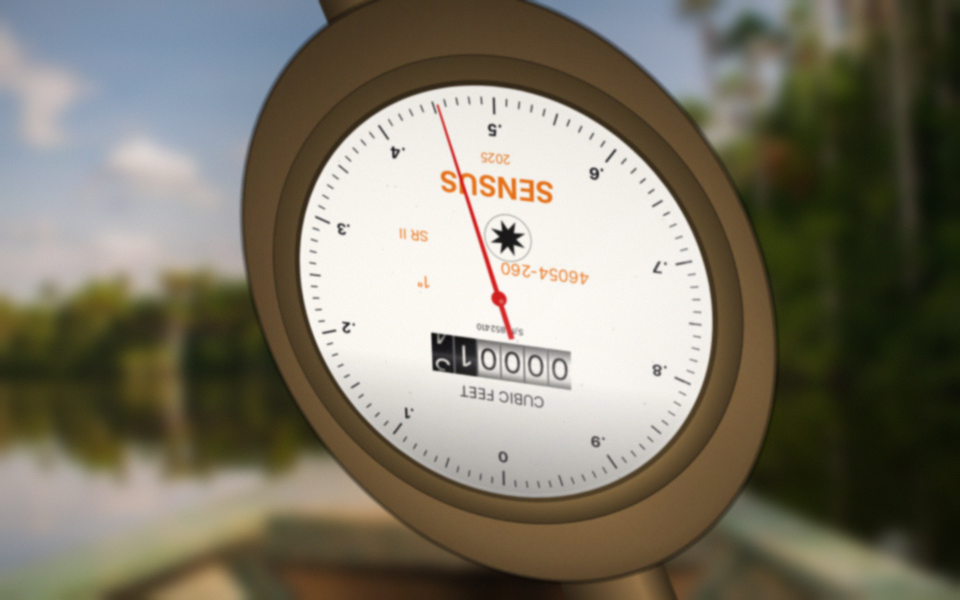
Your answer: **13.45** ft³
